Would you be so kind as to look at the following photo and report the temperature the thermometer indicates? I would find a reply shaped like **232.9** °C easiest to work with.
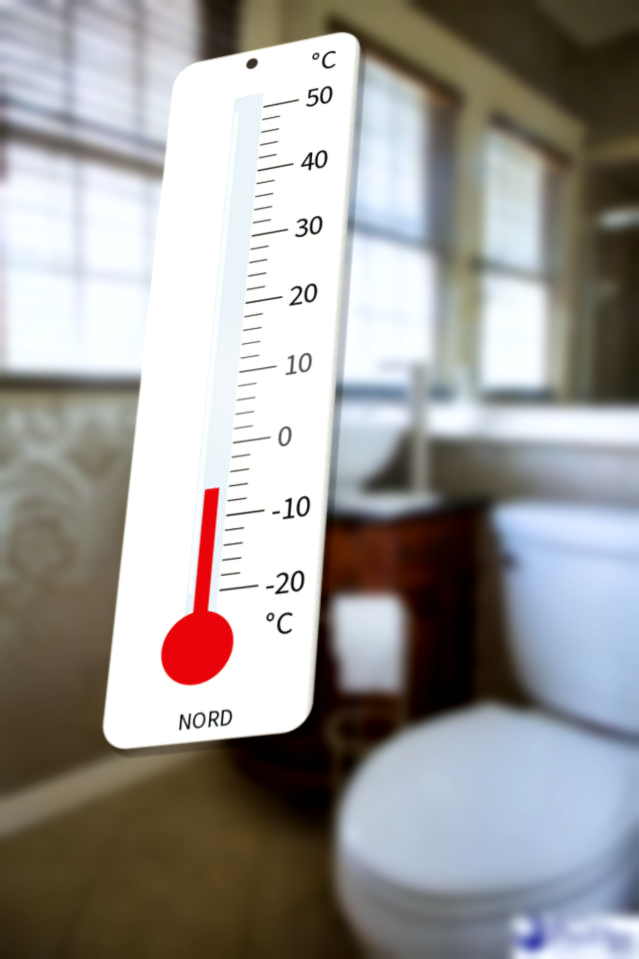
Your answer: **-6** °C
